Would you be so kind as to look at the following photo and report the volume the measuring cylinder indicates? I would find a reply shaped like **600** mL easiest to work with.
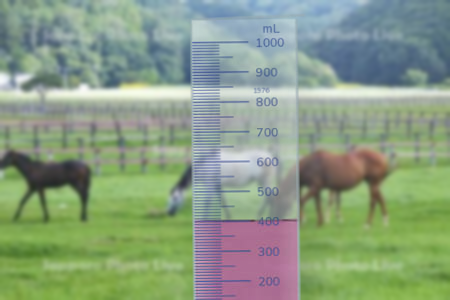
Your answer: **400** mL
